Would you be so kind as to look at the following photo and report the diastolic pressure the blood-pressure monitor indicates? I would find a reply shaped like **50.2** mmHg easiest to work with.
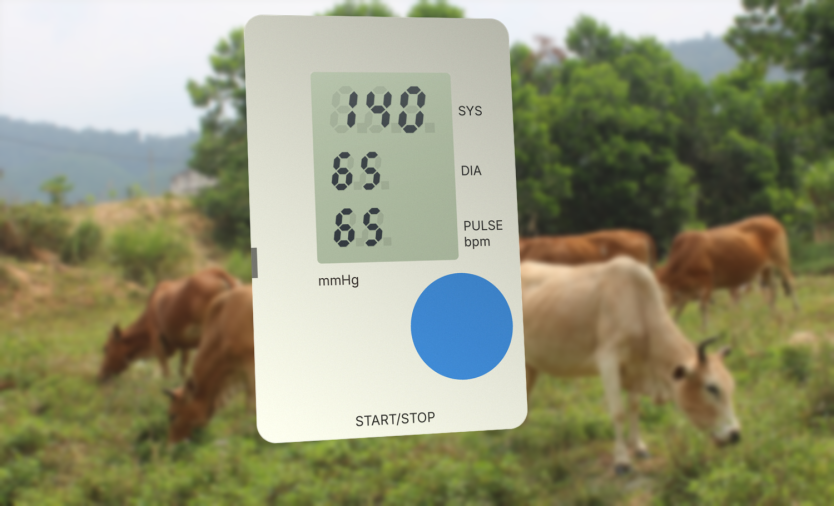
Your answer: **65** mmHg
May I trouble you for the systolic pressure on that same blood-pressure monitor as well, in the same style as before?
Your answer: **140** mmHg
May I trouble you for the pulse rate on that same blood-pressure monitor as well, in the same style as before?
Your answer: **65** bpm
